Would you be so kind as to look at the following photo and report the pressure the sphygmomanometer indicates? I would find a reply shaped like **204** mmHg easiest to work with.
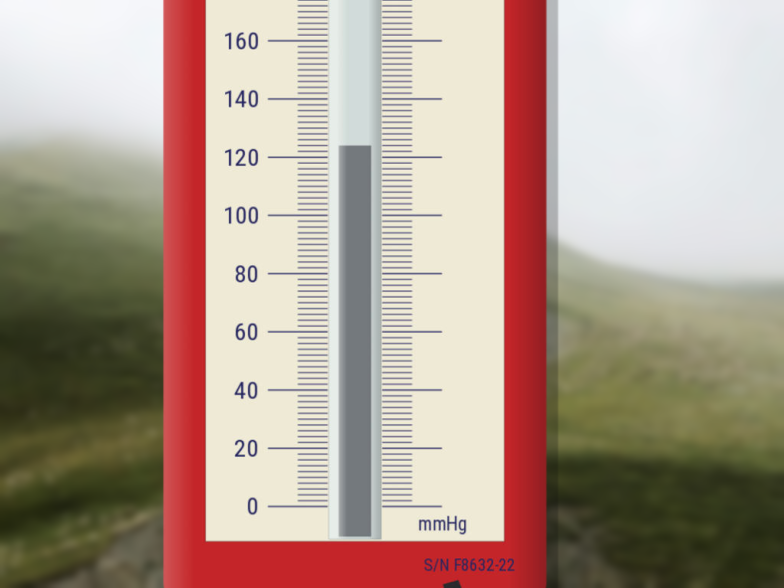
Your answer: **124** mmHg
